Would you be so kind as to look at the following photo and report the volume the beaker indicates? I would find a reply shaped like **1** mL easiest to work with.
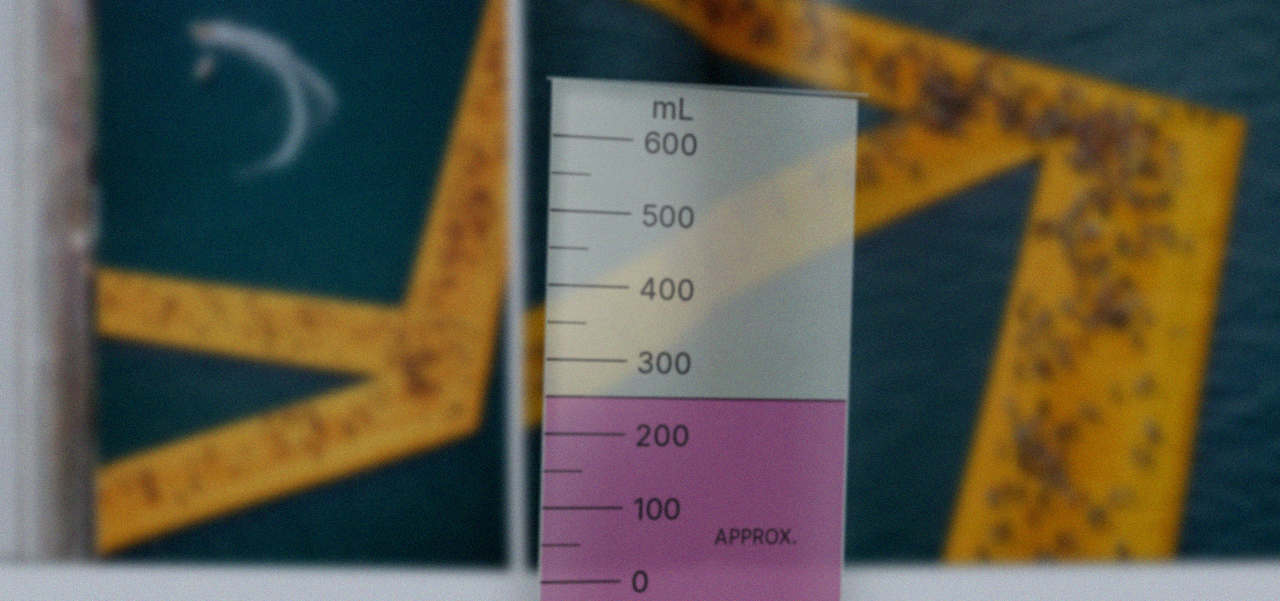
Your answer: **250** mL
